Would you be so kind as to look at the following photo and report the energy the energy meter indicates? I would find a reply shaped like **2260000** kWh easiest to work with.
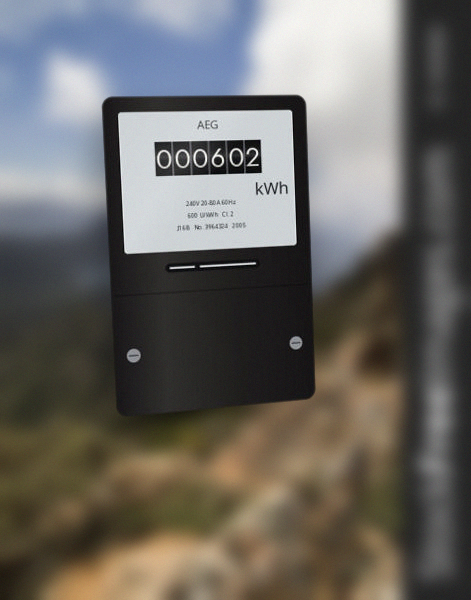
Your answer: **602** kWh
